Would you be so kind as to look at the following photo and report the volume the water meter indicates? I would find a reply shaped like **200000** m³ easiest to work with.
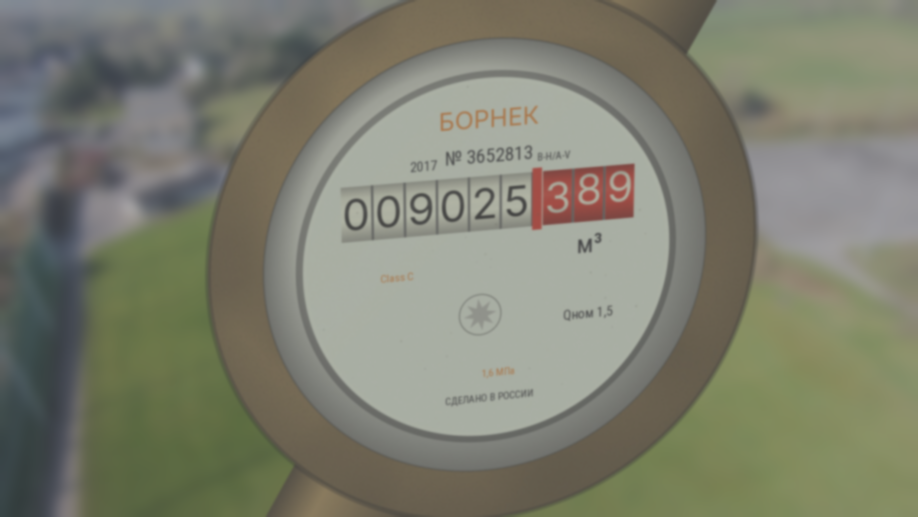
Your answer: **9025.389** m³
